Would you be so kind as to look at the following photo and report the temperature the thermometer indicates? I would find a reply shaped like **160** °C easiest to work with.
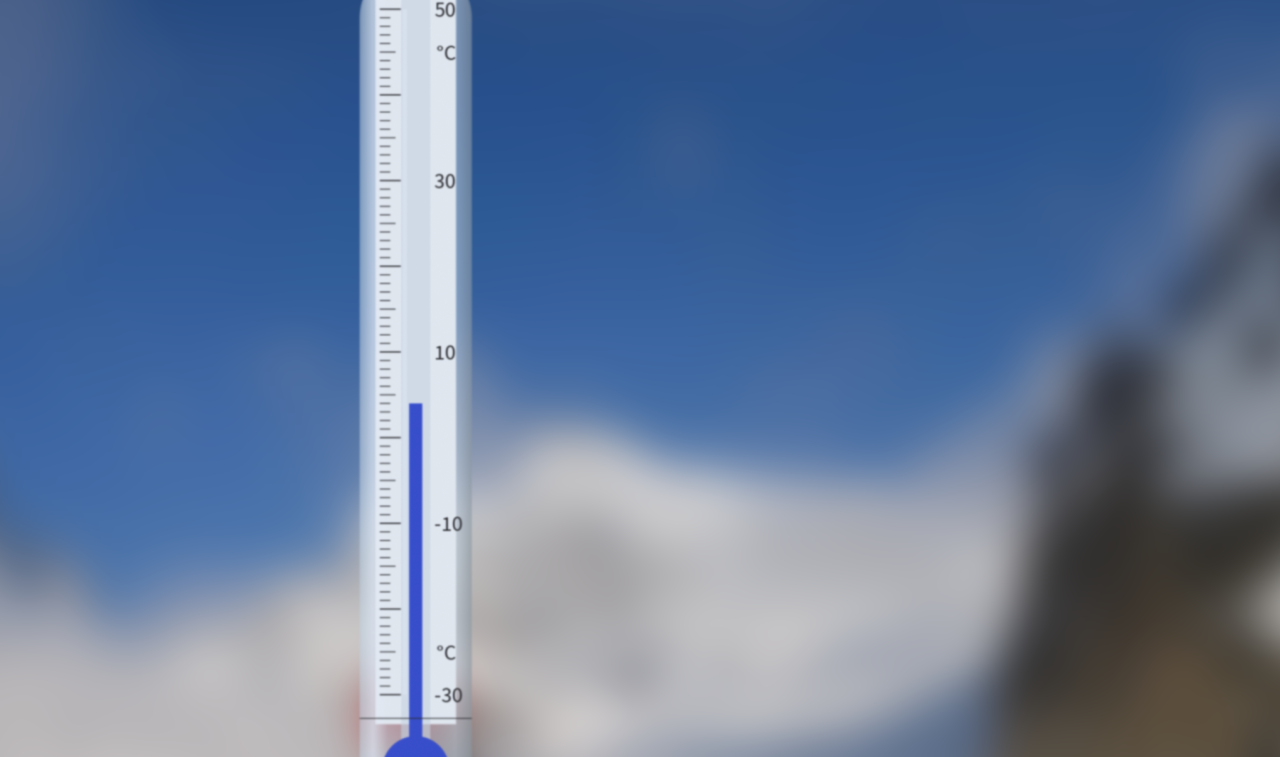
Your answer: **4** °C
